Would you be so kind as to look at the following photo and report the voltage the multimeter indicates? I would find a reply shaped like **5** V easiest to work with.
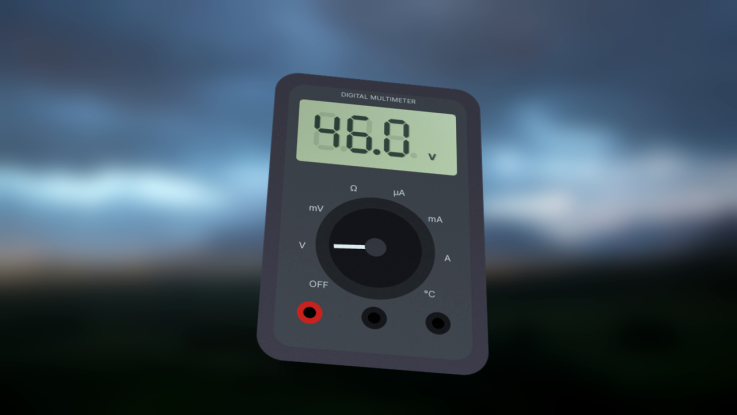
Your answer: **46.0** V
